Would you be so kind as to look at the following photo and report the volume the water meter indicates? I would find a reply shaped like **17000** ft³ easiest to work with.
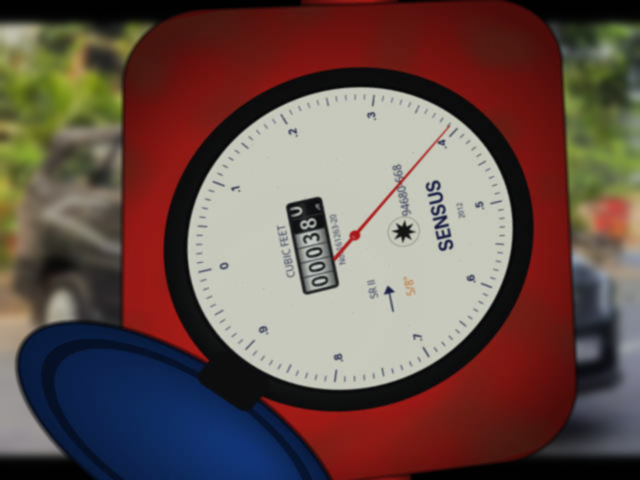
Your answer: **380.39** ft³
